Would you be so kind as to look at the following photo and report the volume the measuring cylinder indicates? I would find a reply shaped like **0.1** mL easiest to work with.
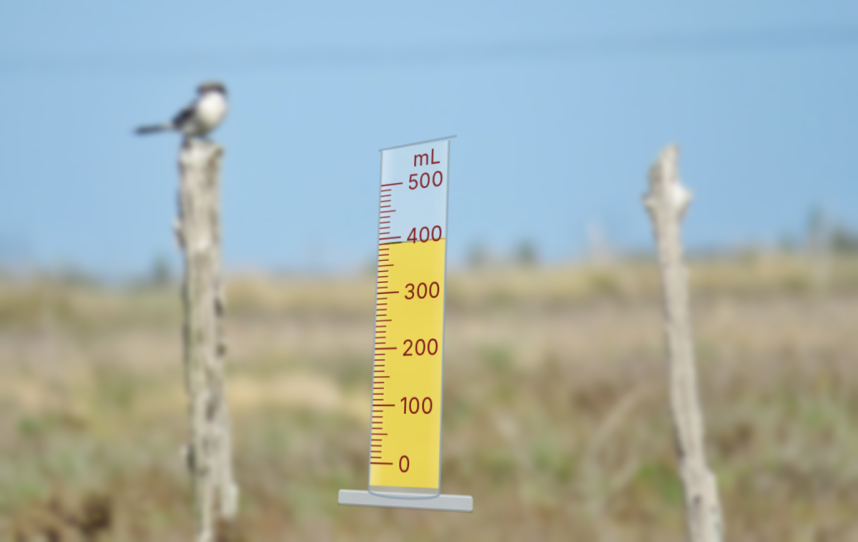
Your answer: **390** mL
